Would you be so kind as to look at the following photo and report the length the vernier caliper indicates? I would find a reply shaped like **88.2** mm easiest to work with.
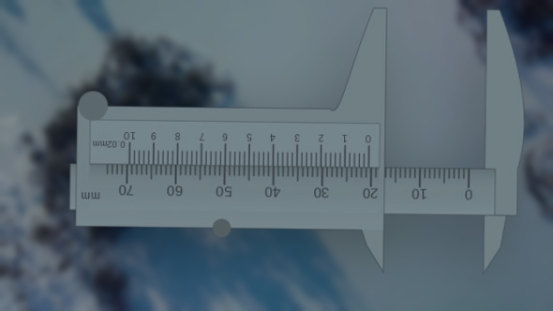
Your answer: **20.5** mm
